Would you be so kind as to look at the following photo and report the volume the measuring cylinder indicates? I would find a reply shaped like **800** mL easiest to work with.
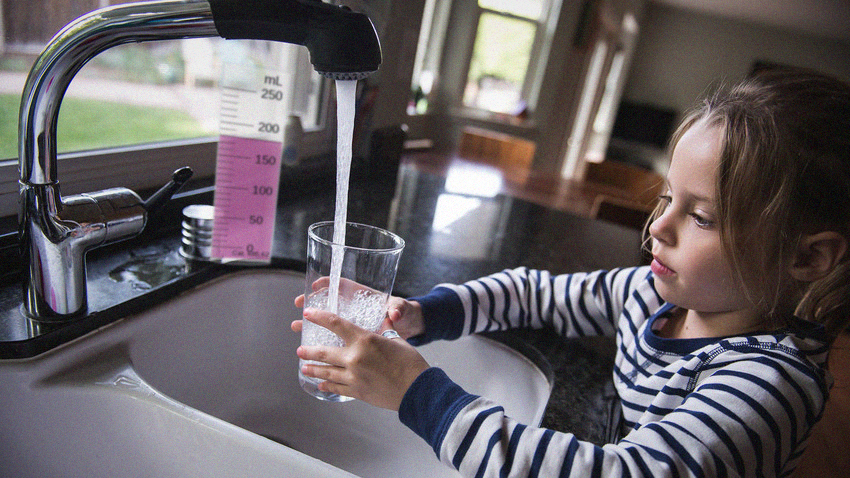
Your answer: **180** mL
